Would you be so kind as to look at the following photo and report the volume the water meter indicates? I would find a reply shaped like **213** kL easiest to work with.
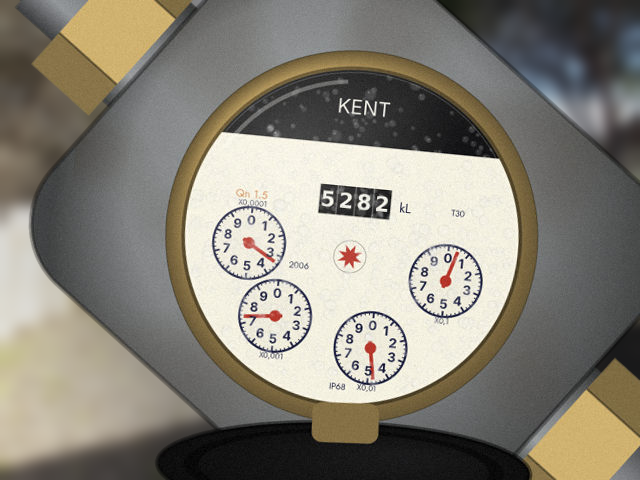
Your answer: **5282.0473** kL
